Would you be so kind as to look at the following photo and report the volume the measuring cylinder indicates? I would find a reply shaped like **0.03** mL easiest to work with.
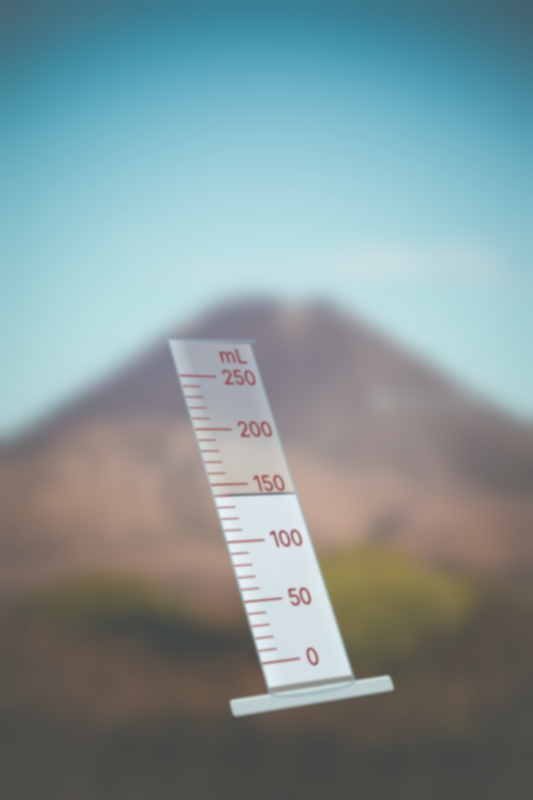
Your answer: **140** mL
